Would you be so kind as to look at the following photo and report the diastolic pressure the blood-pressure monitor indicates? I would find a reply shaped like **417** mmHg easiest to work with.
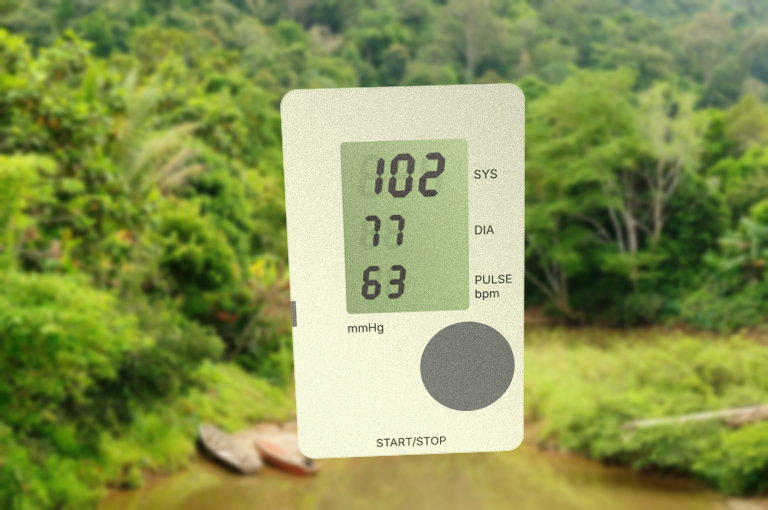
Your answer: **77** mmHg
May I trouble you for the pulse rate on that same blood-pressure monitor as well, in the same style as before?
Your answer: **63** bpm
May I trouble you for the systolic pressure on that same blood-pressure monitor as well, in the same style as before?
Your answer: **102** mmHg
